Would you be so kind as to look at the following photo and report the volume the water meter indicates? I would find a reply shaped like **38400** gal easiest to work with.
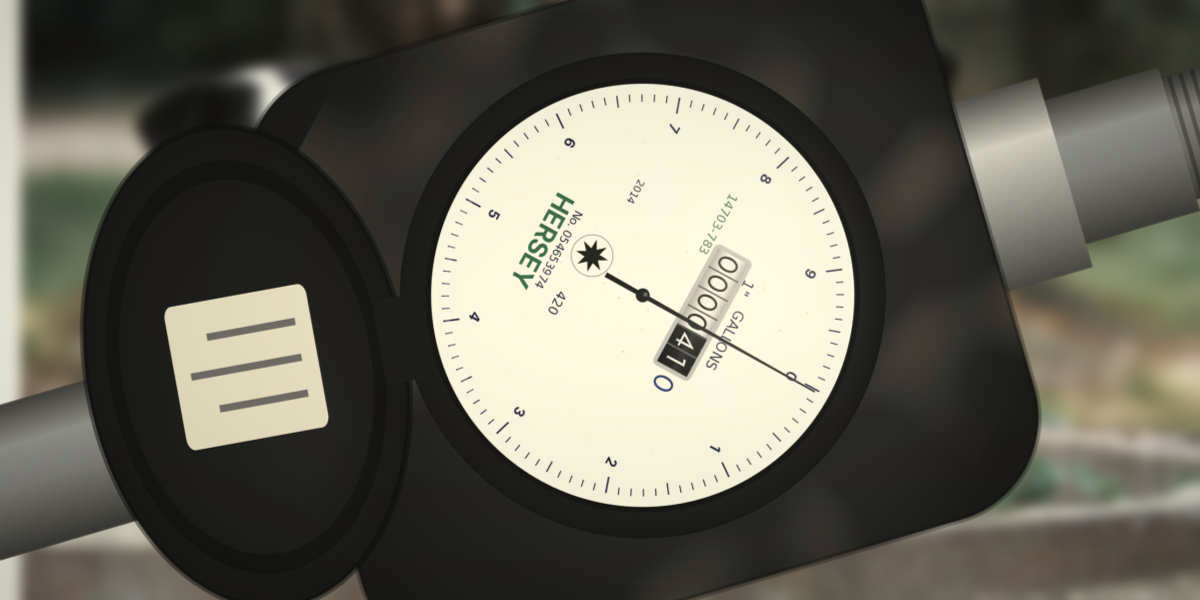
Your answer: **410.0** gal
